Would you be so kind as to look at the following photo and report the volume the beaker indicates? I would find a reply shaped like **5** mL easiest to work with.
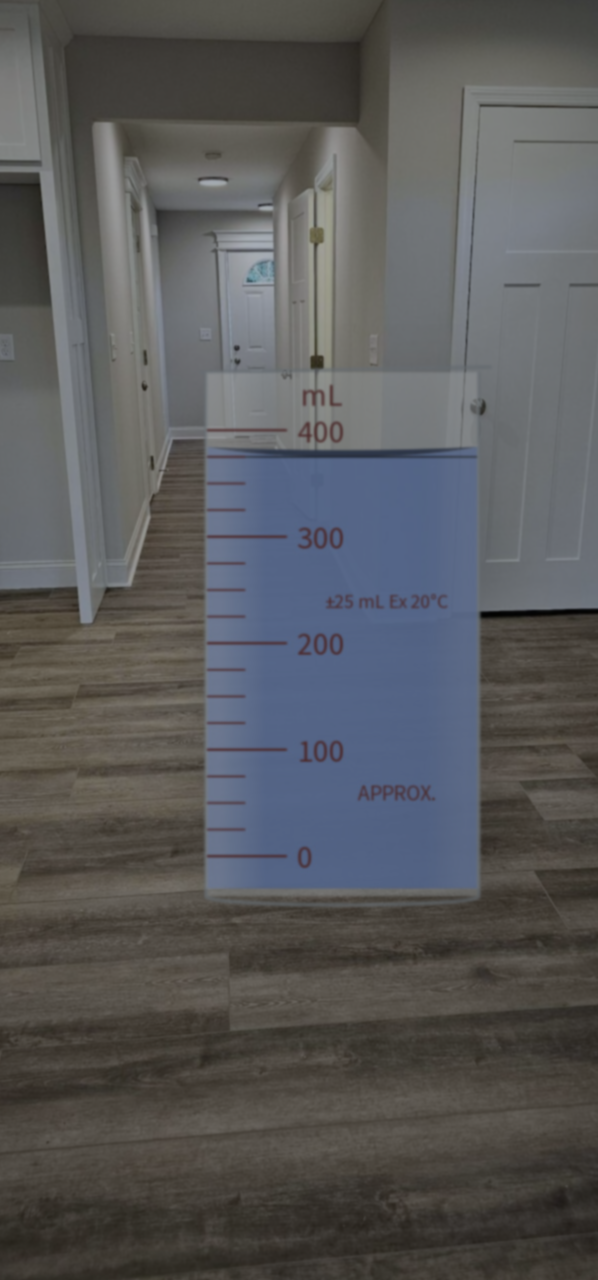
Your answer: **375** mL
